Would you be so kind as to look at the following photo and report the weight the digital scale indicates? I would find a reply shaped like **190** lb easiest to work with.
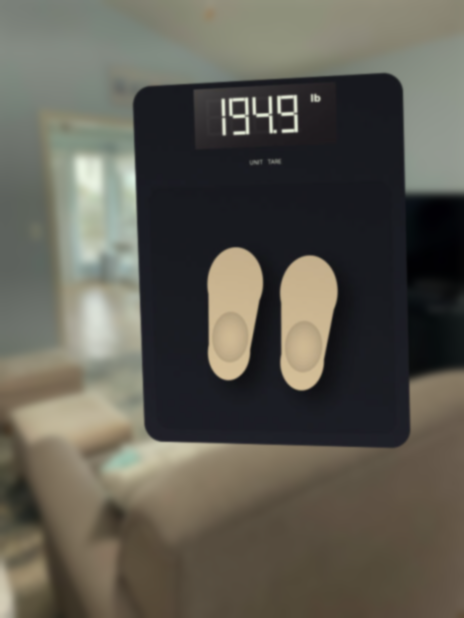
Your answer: **194.9** lb
